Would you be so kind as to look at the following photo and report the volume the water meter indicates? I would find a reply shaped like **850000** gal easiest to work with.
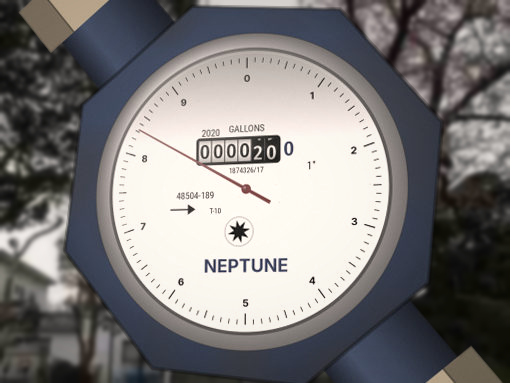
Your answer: **198.3** gal
